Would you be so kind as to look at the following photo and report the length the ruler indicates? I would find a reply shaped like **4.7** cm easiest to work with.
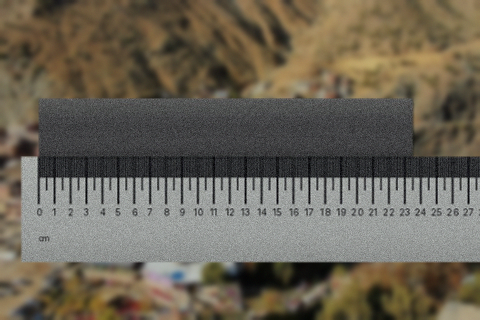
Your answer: **23.5** cm
